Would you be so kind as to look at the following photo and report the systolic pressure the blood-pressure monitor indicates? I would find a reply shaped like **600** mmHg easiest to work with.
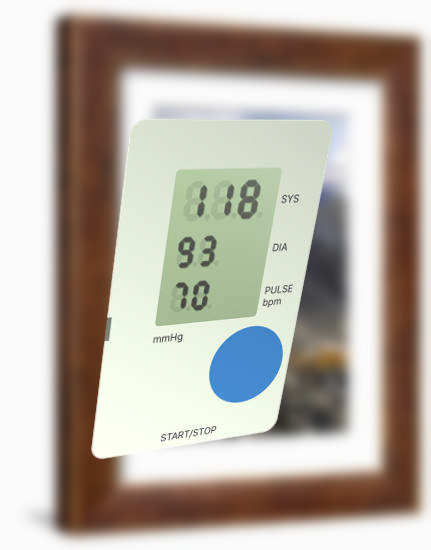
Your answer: **118** mmHg
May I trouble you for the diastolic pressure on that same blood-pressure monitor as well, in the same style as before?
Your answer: **93** mmHg
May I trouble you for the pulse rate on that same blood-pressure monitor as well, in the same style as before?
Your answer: **70** bpm
